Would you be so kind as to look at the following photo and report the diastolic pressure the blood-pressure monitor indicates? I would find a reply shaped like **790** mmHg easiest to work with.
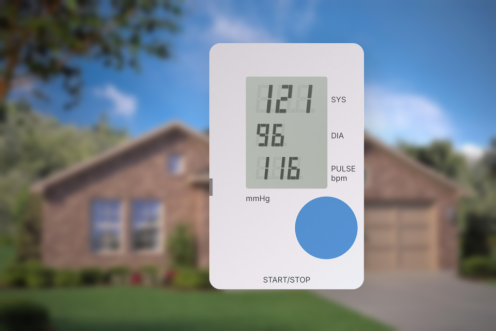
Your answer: **96** mmHg
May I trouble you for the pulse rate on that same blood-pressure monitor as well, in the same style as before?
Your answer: **116** bpm
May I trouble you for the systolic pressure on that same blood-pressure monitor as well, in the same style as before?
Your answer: **121** mmHg
